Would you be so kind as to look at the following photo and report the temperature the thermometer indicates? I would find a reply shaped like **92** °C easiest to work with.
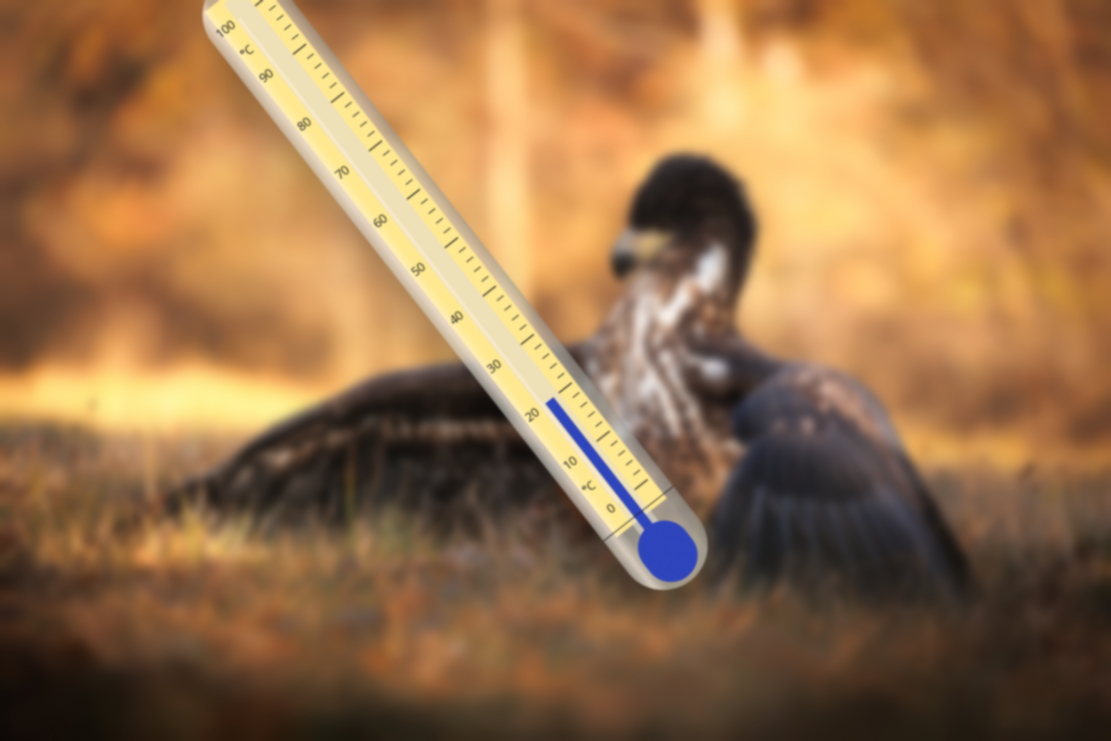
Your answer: **20** °C
